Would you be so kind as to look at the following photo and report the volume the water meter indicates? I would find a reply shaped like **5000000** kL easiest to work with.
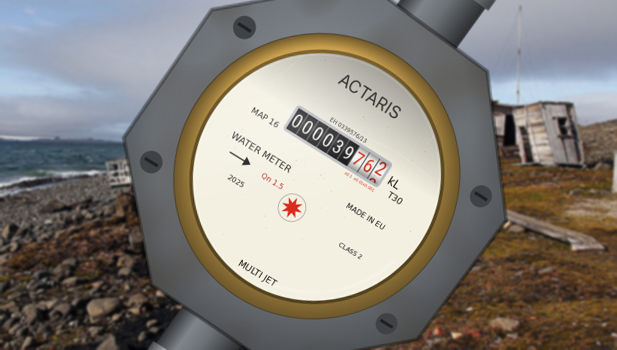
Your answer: **39.762** kL
